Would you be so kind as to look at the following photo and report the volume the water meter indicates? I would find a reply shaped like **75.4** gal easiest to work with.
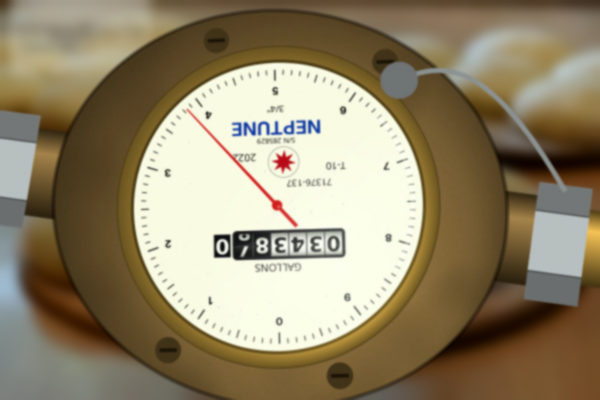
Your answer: **343873.8** gal
